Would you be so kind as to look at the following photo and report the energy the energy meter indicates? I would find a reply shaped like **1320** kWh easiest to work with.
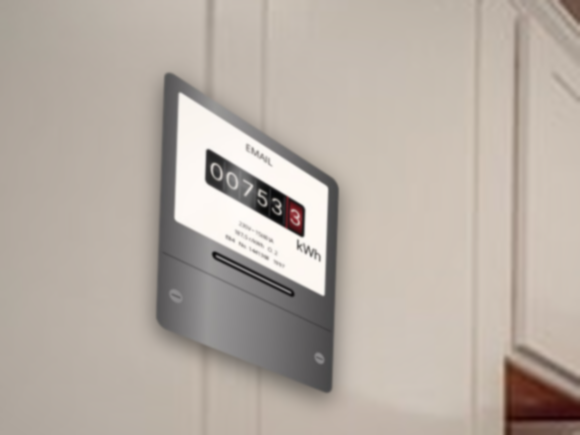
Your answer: **753.3** kWh
